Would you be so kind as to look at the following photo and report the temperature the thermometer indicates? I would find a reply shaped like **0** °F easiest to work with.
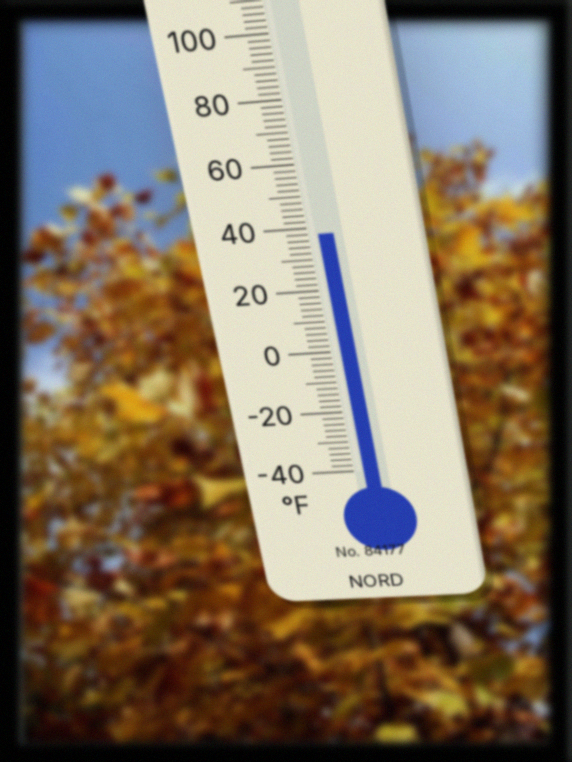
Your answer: **38** °F
